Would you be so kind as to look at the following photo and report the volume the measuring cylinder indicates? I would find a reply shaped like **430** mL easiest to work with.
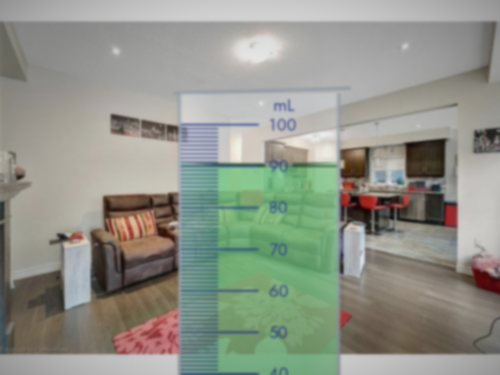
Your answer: **90** mL
